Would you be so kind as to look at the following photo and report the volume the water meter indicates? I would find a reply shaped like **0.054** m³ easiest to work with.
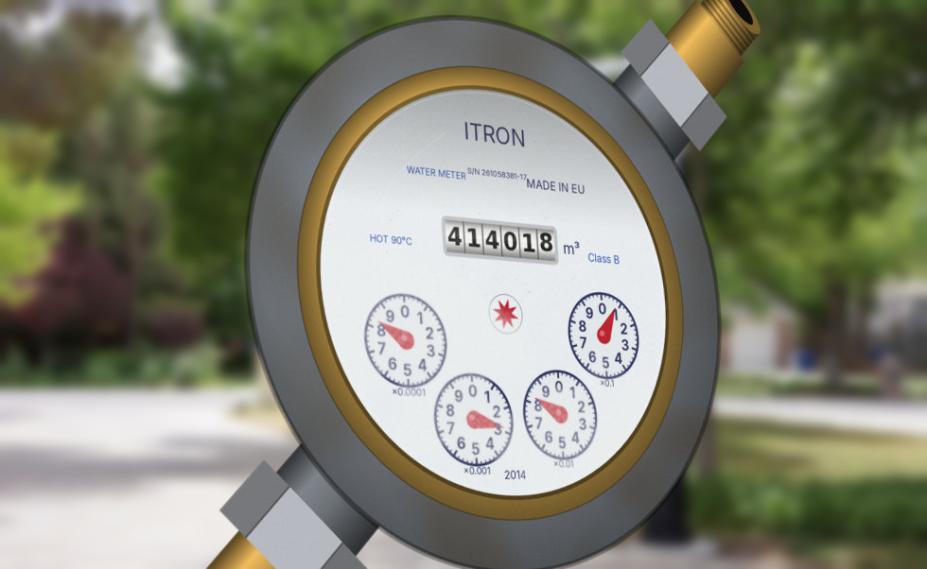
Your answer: **414018.0828** m³
